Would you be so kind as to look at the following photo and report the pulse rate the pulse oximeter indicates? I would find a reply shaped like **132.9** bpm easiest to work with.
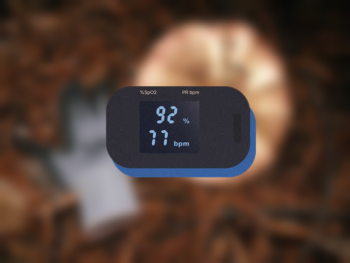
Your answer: **77** bpm
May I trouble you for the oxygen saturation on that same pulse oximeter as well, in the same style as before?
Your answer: **92** %
